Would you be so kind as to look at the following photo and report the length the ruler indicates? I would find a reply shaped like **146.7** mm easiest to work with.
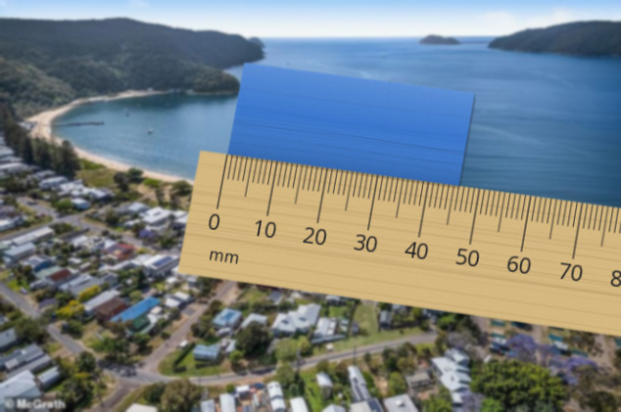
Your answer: **46** mm
